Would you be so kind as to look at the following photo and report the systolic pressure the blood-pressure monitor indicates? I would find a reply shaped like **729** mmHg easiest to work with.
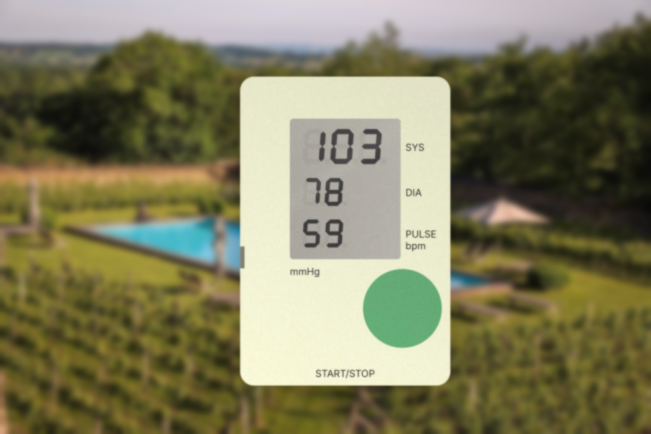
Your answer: **103** mmHg
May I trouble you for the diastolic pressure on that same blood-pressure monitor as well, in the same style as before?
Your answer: **78** mmHg
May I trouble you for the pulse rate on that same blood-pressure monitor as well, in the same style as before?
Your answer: **59** bpm
